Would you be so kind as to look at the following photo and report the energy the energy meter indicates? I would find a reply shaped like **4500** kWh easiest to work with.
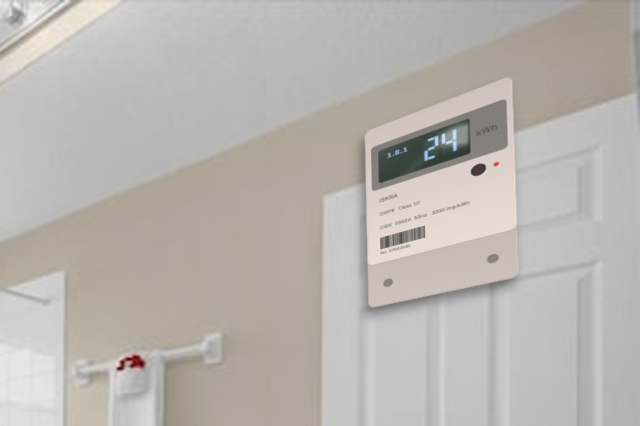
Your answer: **24** kWh
